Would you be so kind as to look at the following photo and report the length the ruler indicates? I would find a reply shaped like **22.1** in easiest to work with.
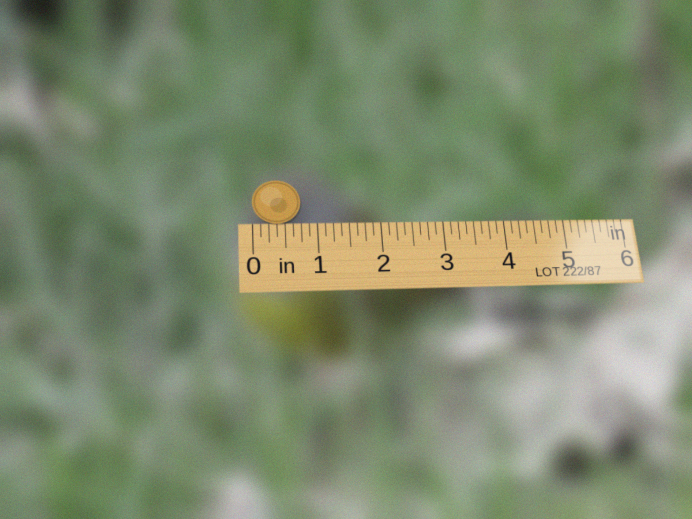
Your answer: **0.75** in
